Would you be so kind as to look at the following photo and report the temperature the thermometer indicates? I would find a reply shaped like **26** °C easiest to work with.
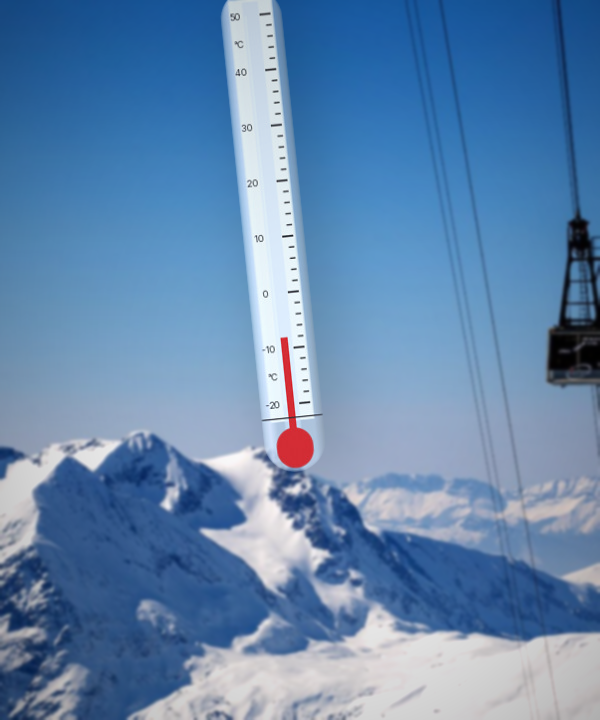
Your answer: **-8** °C
